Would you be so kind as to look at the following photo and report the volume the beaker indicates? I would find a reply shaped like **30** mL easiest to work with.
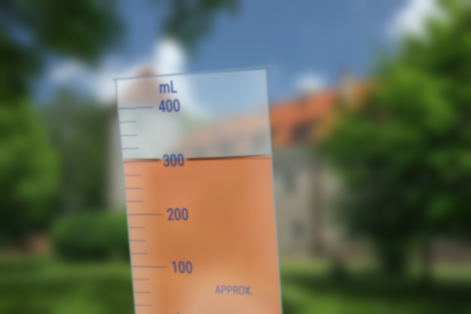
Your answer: **300** mL
